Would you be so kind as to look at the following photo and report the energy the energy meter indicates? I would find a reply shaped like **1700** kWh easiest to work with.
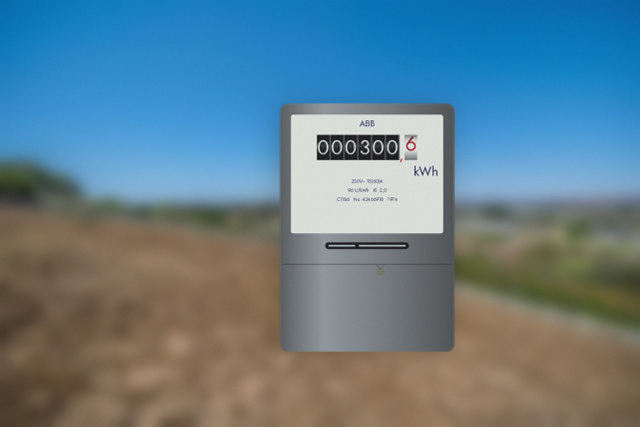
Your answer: **300.6** kWh
